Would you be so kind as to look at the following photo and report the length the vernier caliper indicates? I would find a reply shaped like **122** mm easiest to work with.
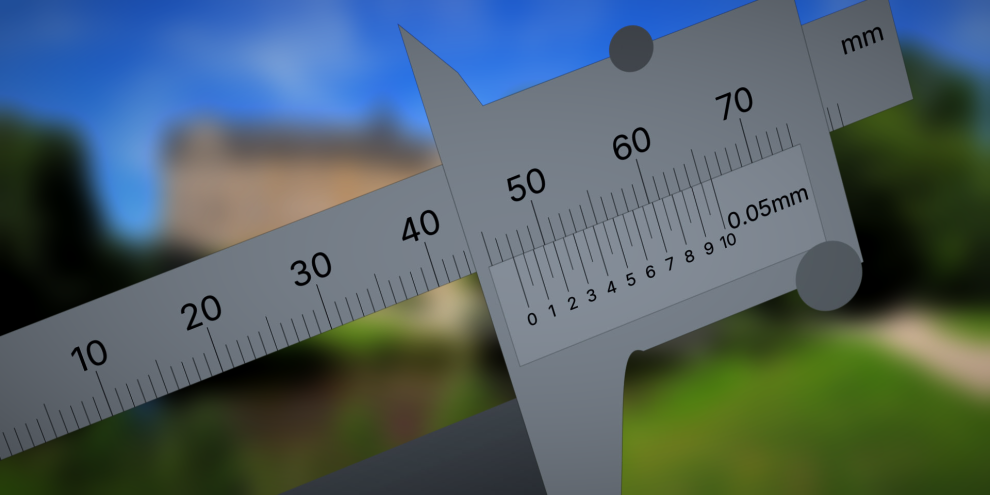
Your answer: **47.0** mm
